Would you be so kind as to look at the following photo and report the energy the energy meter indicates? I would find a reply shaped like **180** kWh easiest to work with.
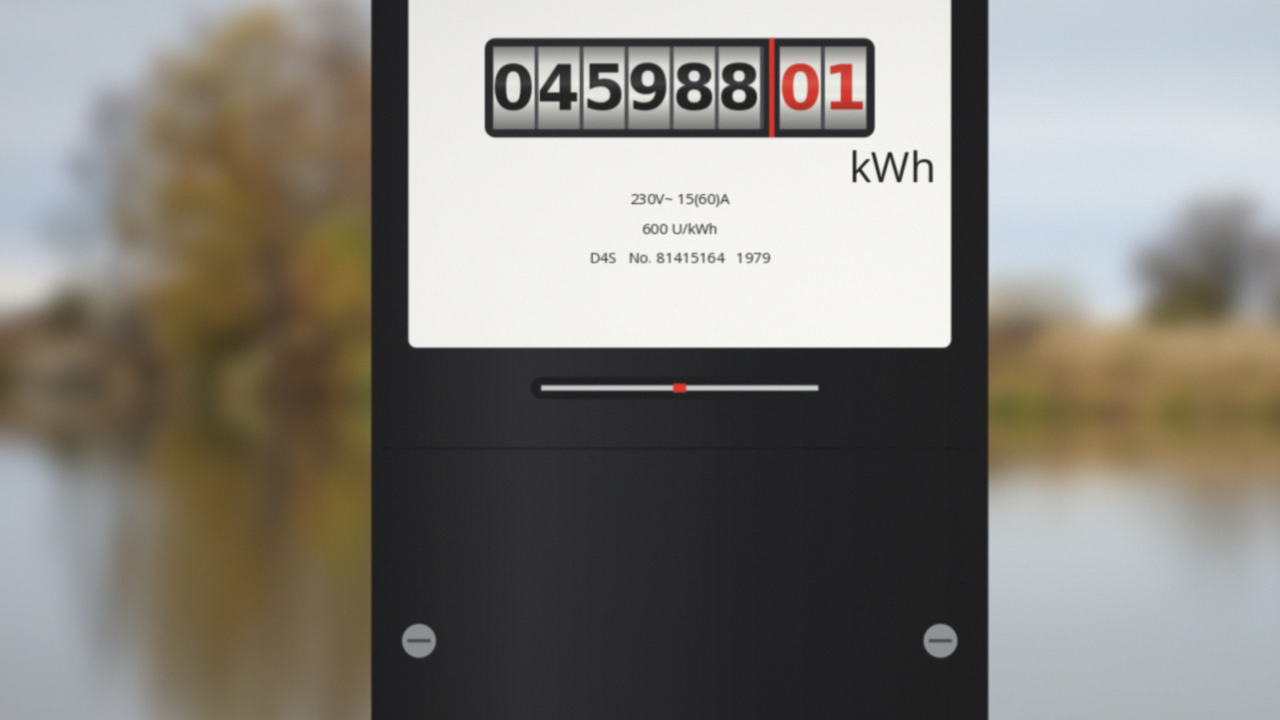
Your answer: **45988.01** kWh
